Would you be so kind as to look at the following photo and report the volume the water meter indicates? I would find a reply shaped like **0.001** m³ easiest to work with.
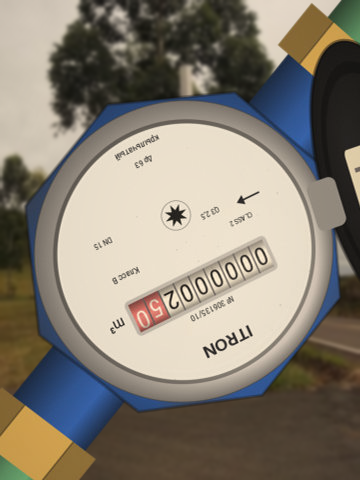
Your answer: **2.50** m³
